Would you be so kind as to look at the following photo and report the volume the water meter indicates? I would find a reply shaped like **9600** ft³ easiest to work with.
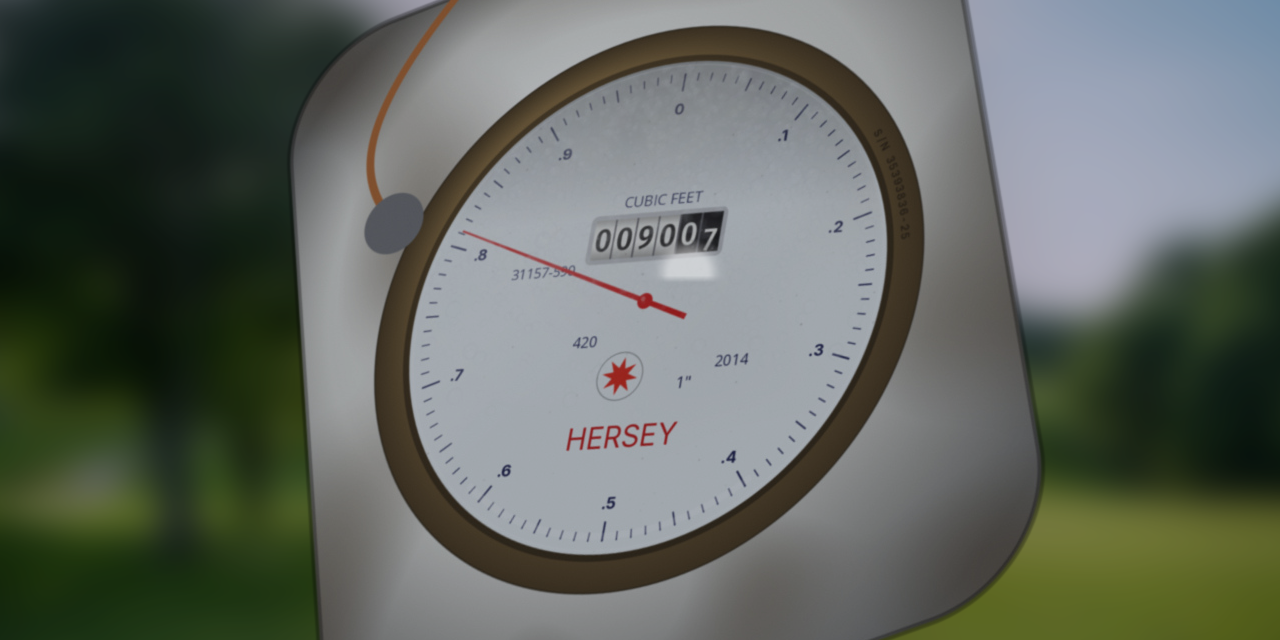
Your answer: **9006.81** ft³
